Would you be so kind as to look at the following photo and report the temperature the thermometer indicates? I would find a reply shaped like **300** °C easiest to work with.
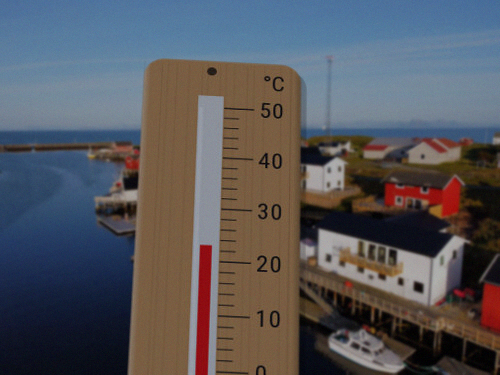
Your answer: **23** °C
